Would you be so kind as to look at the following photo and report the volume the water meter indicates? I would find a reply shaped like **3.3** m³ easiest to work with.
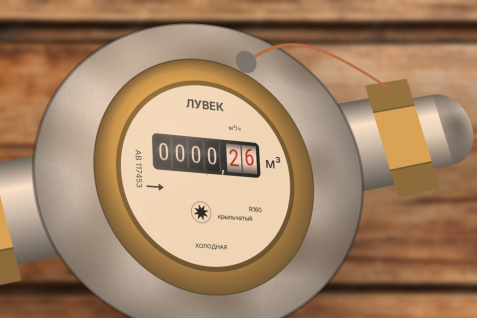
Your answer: **0.26** m³
